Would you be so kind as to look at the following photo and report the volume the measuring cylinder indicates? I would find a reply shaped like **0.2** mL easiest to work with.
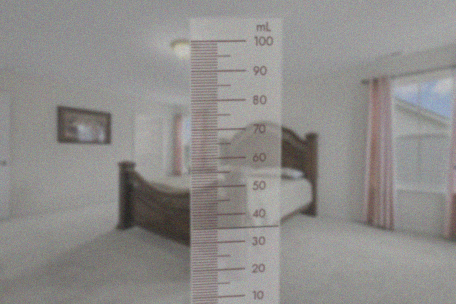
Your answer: **35** mL
